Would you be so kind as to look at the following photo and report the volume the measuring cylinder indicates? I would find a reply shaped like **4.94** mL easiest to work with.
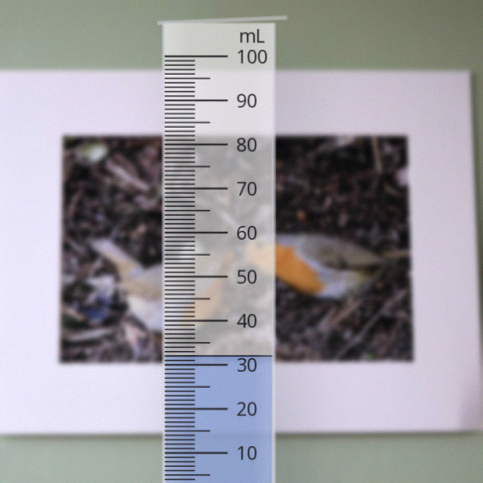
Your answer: **32** mL
